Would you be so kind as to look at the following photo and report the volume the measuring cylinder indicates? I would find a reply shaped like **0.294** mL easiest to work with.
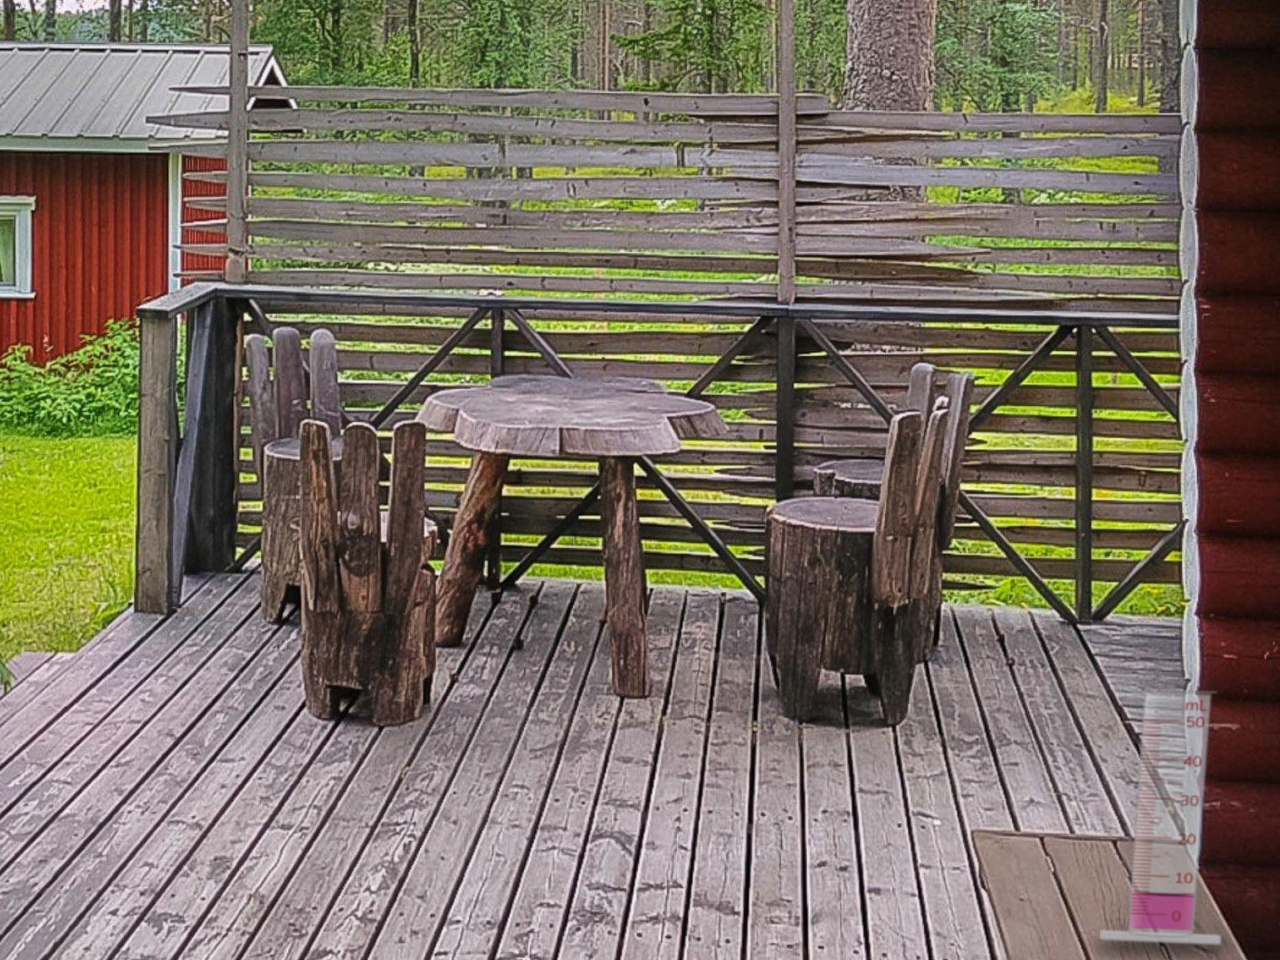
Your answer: **5** mL
